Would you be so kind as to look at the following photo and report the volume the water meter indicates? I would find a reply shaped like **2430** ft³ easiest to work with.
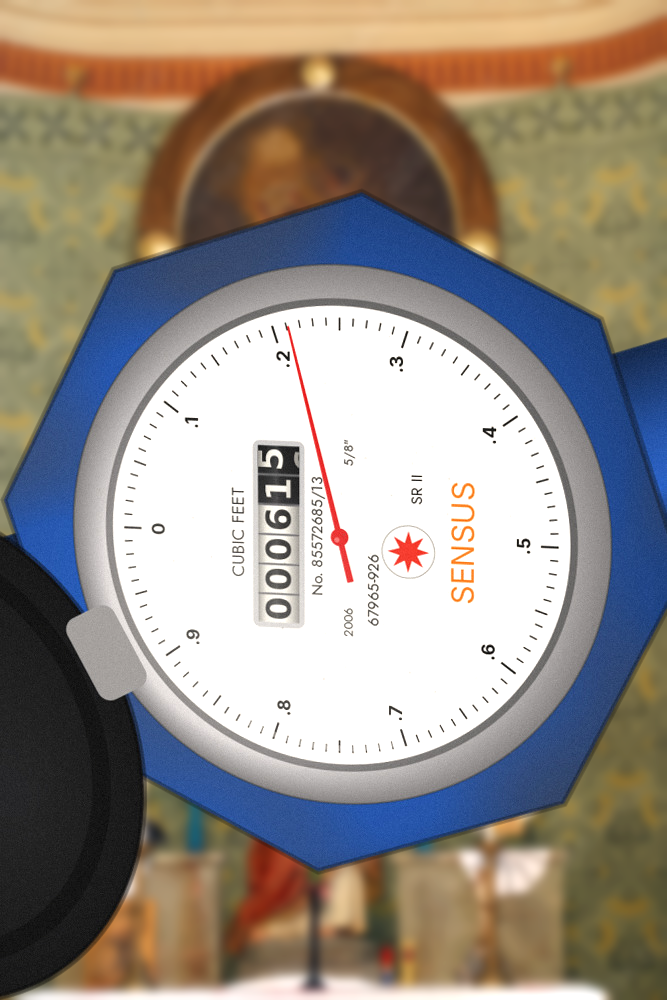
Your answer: **615.21** ft³
